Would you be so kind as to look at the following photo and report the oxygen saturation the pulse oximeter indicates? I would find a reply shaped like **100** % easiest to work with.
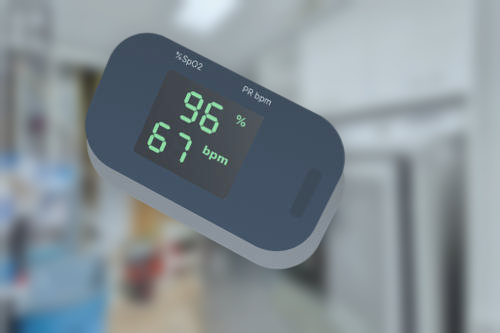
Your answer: **96** %
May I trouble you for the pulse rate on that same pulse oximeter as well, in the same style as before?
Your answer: **67** bpm
